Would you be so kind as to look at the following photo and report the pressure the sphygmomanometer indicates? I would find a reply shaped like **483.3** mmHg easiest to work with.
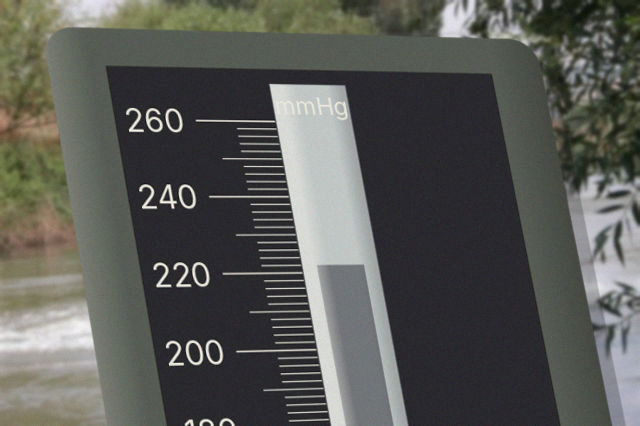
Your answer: **222** mmHg
